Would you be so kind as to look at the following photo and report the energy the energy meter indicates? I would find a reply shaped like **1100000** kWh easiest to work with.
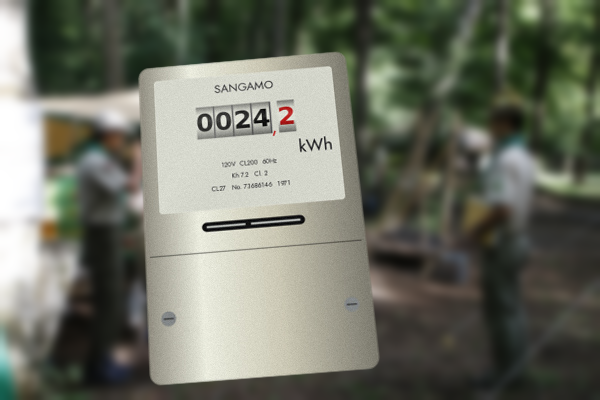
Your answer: **24.2** kWh
